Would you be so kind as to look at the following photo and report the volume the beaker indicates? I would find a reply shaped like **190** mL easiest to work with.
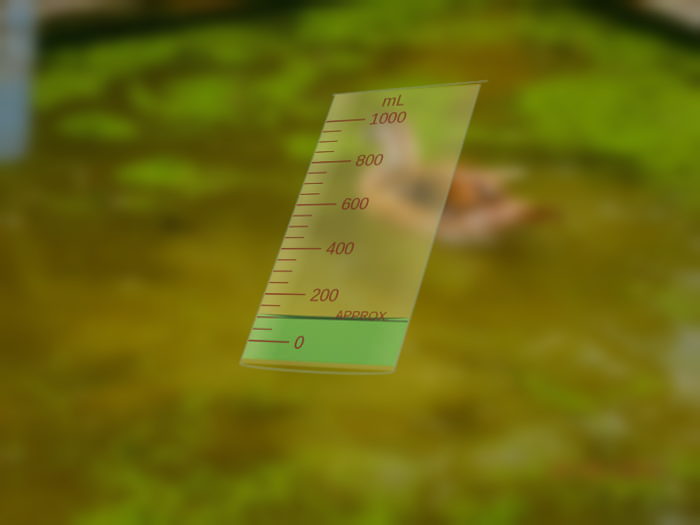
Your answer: **100** mL
